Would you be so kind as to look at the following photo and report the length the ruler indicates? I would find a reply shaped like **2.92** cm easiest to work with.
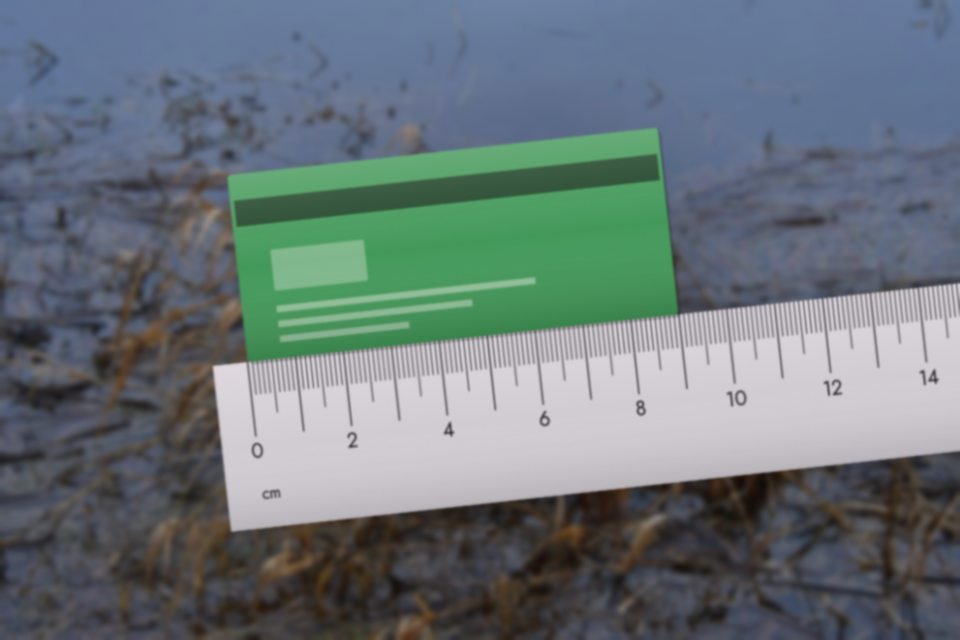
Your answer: **9** cm
